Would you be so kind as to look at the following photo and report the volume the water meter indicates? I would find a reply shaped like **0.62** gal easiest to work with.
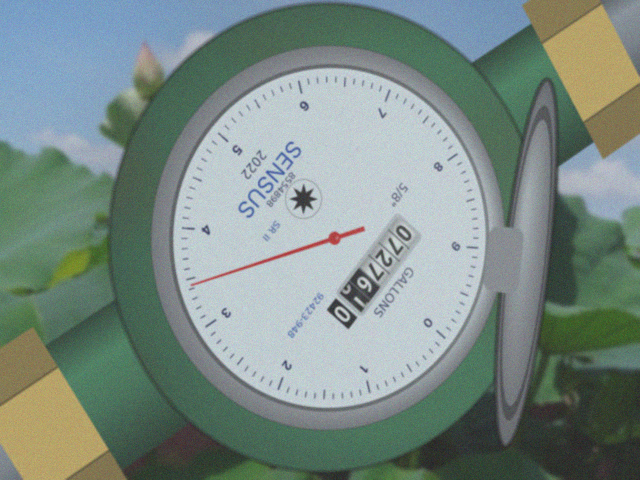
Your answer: **727613.4** gal
